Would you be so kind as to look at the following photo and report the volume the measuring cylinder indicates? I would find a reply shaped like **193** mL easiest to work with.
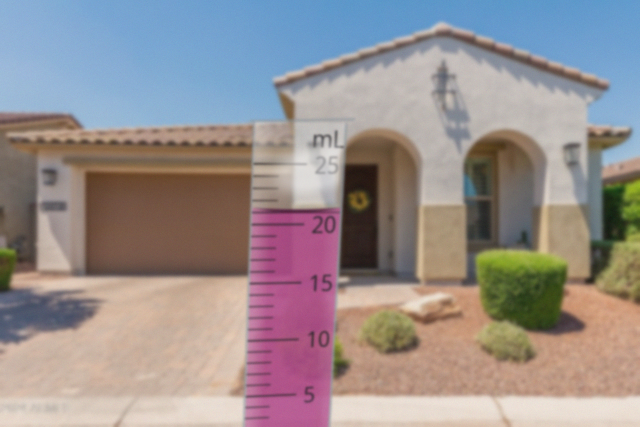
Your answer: **21** mL
